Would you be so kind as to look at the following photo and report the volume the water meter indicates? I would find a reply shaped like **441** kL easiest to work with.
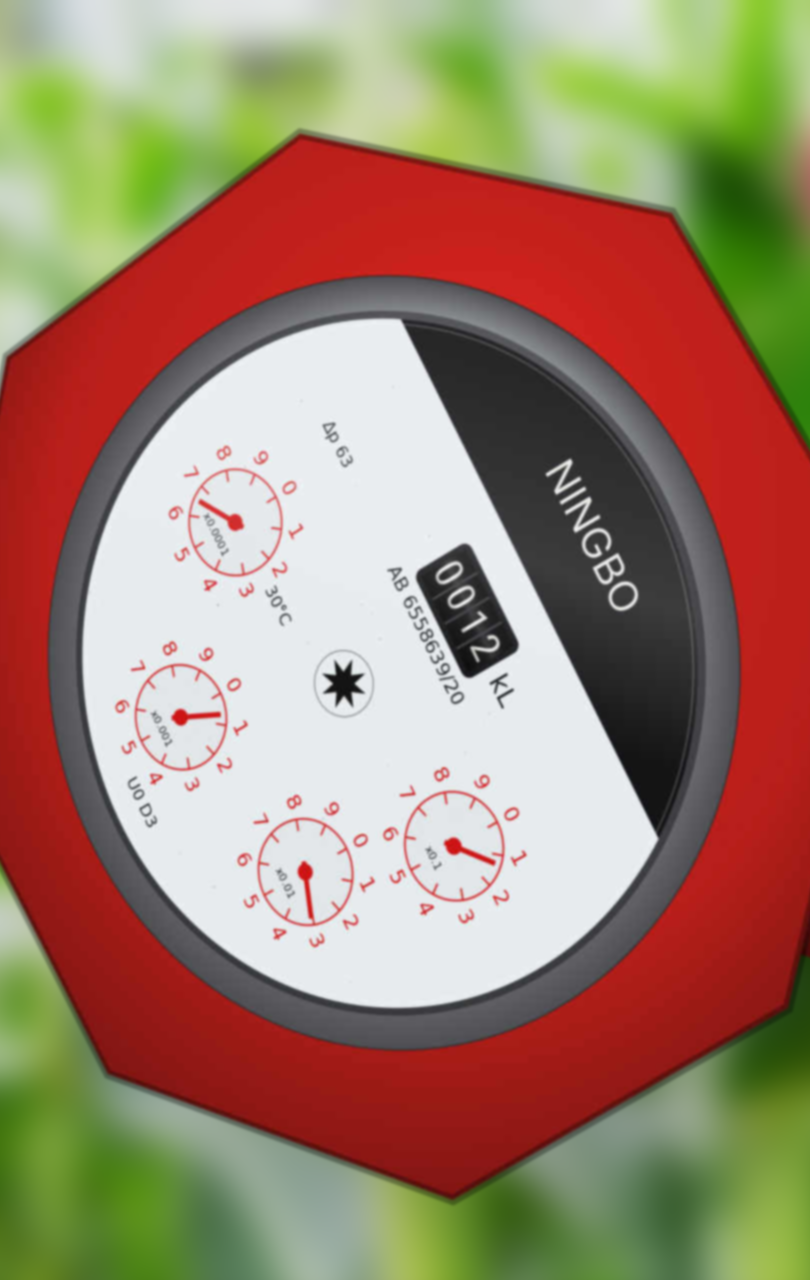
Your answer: **12.1306** kL
